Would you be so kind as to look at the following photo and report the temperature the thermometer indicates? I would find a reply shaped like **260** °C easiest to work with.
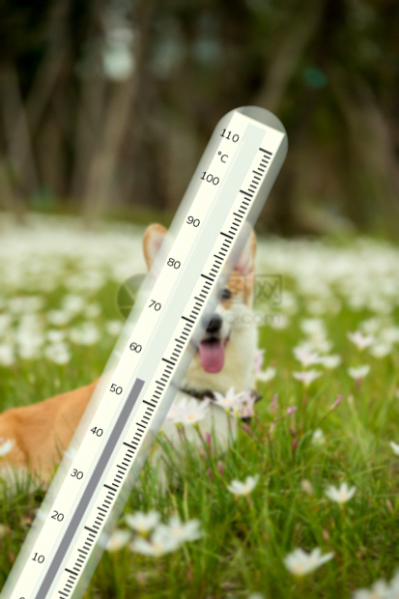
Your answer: **54** °C
